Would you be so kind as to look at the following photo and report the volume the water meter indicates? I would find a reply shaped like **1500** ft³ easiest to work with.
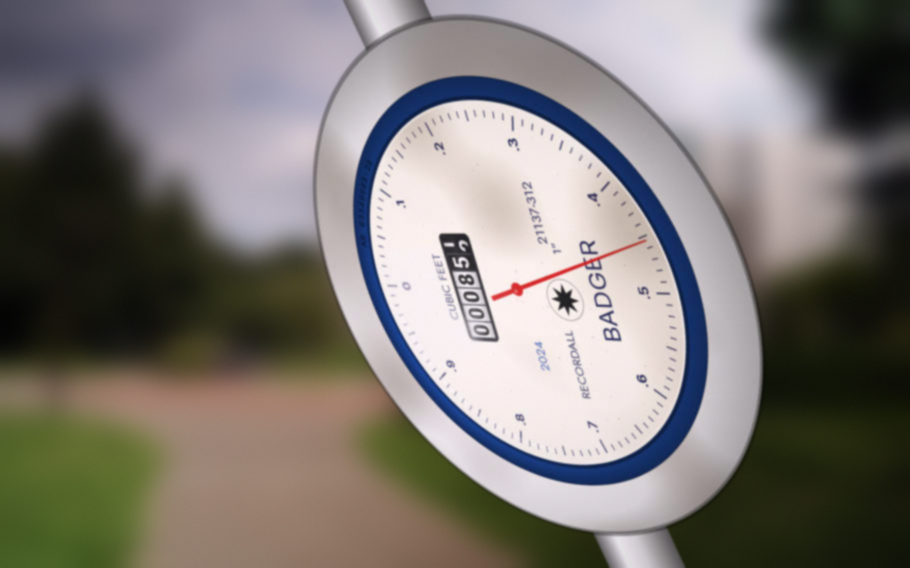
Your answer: **851.45** ft³
